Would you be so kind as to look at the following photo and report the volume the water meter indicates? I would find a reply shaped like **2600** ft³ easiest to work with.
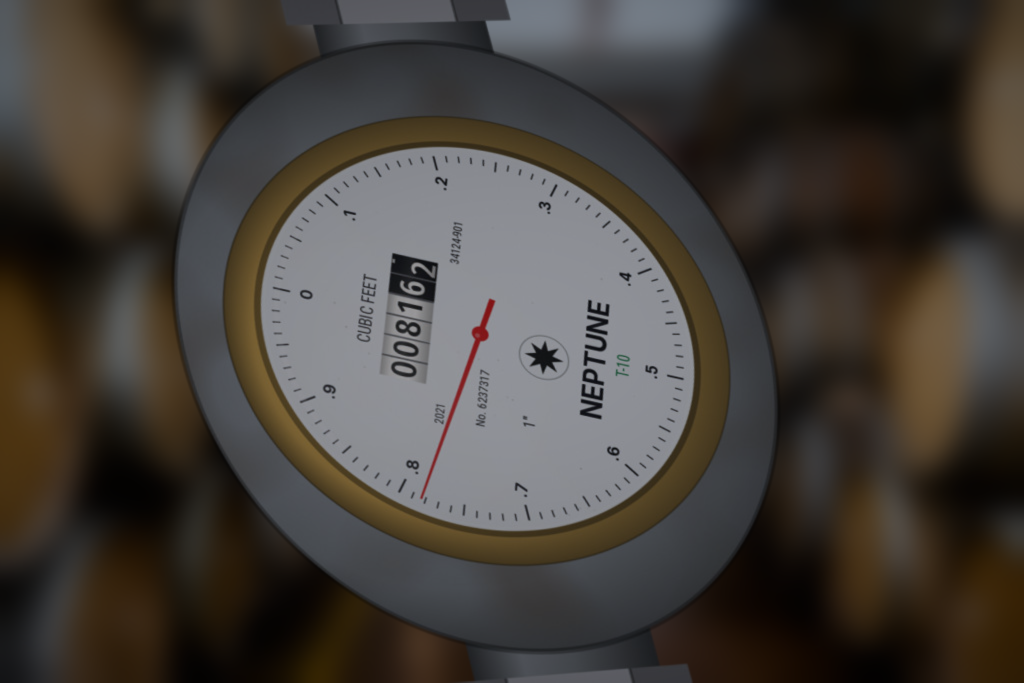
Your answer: **8161.78** ft³
